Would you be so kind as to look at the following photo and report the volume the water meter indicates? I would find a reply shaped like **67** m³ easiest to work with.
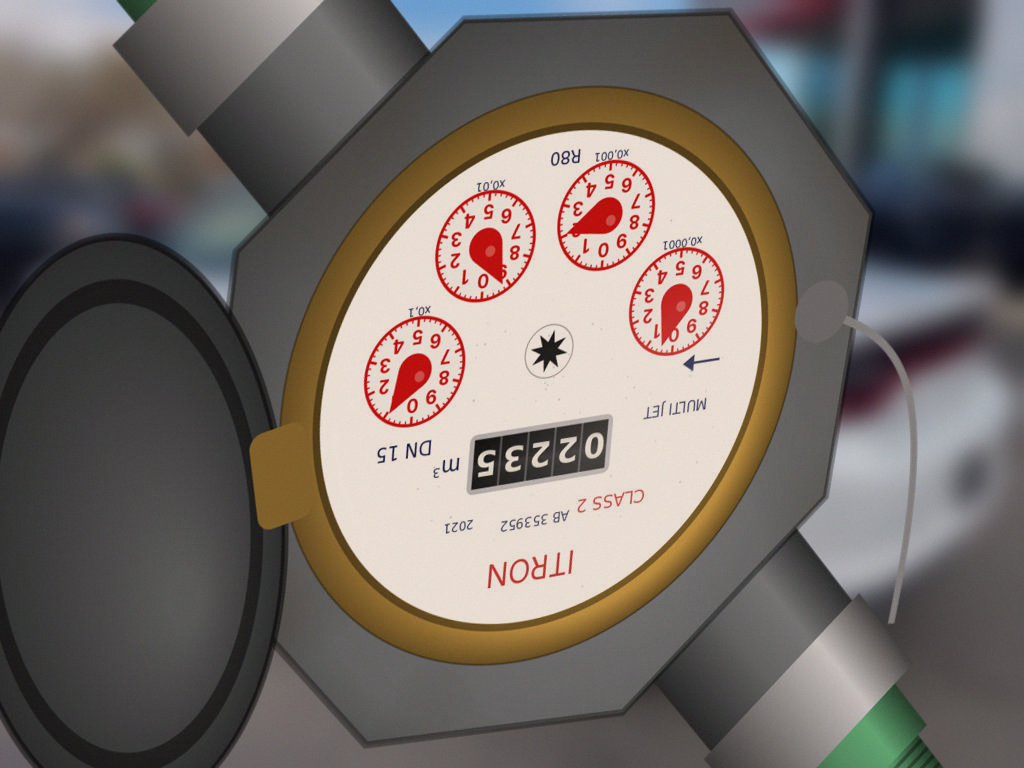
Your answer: **2235.0920** m³
